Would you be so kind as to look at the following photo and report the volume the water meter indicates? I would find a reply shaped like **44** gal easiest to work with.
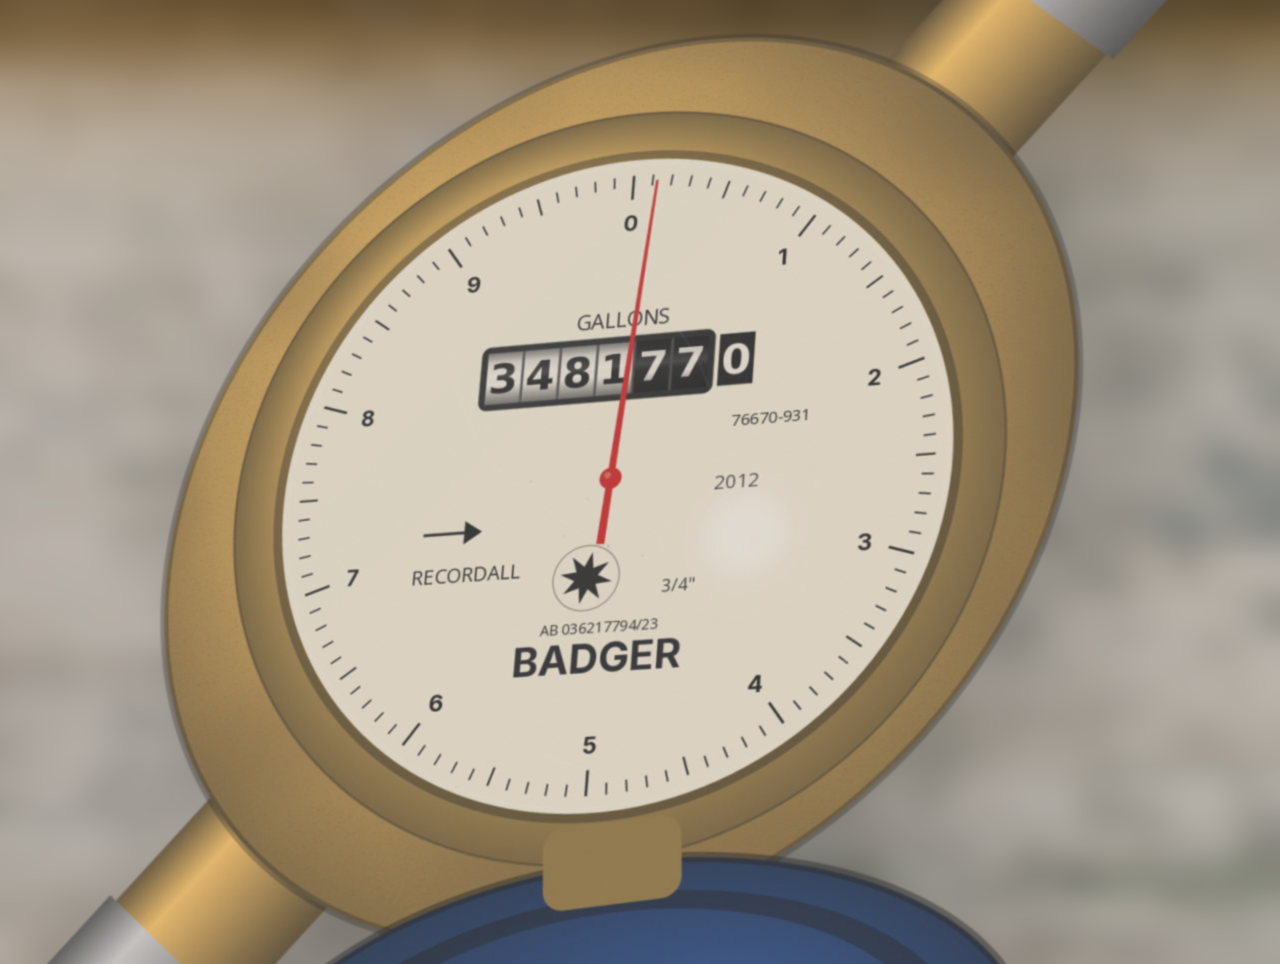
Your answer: **3481770.1** gal
